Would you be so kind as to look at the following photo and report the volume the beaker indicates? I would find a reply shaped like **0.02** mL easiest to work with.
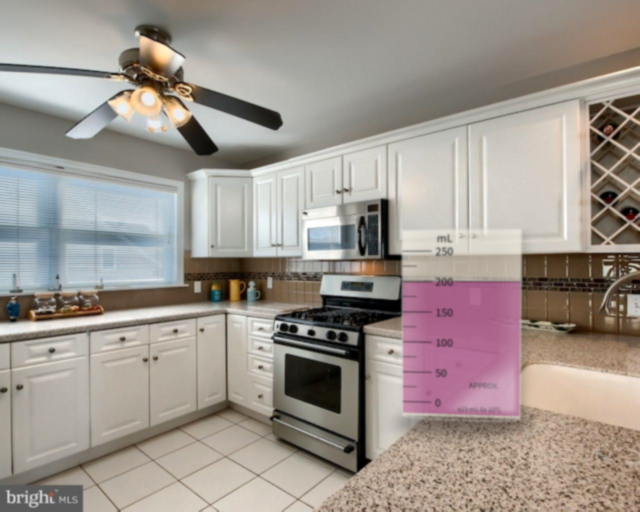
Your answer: **200** mL
